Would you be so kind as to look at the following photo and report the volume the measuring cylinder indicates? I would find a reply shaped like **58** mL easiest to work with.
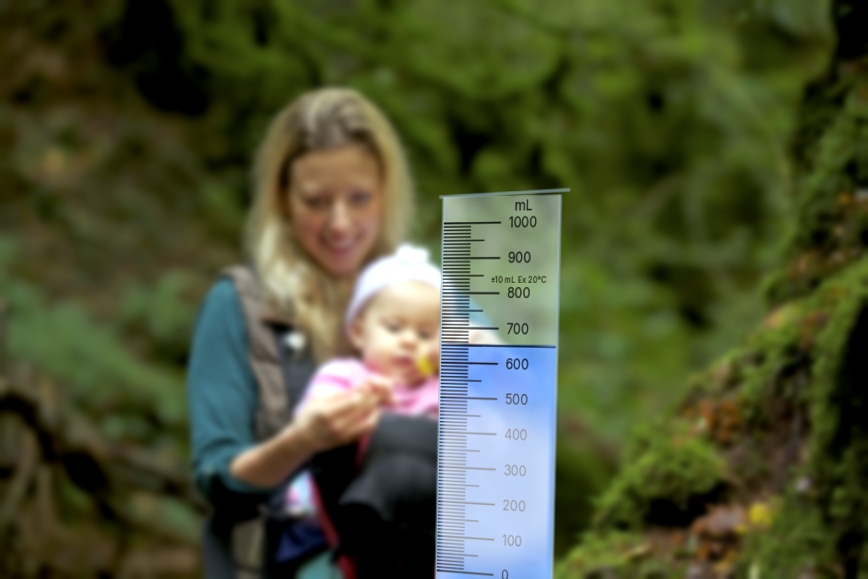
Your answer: **650** mL
